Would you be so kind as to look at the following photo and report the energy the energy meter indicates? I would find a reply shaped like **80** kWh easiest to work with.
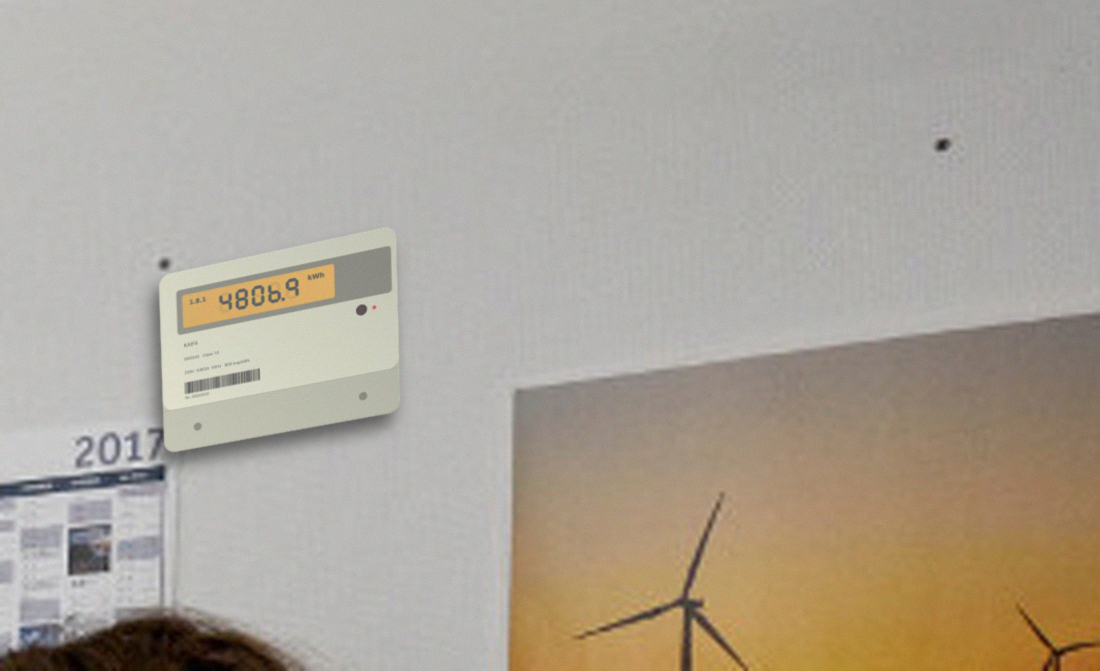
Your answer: **4806.9** kWh
